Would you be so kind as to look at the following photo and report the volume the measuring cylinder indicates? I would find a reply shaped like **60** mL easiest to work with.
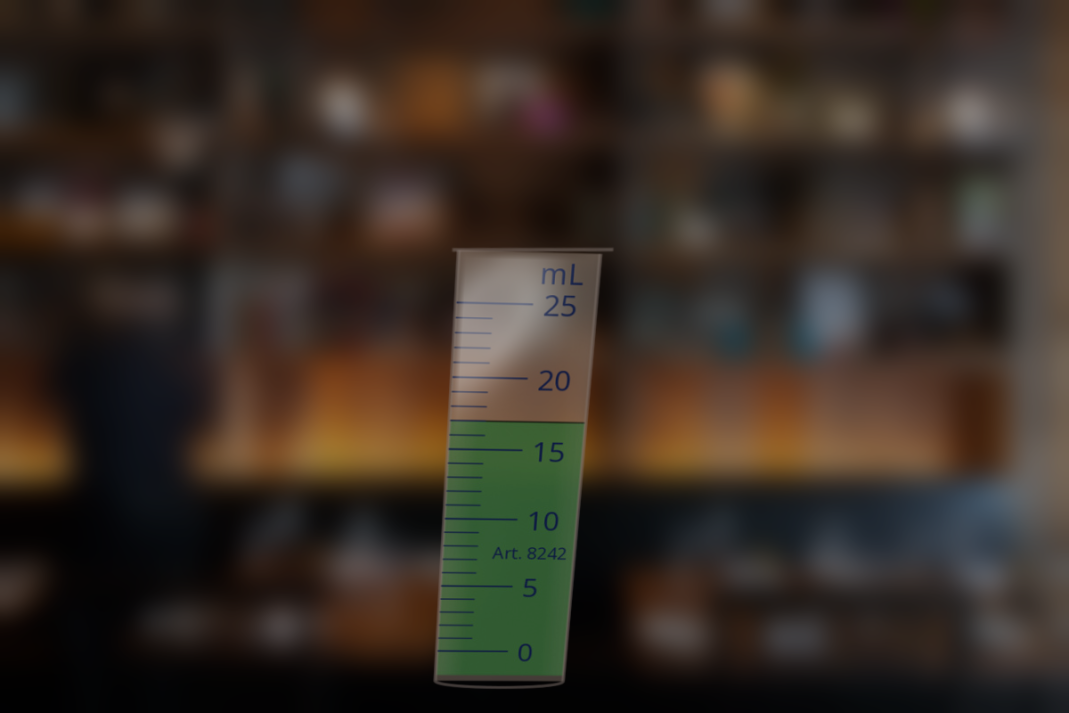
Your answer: **17** mL
